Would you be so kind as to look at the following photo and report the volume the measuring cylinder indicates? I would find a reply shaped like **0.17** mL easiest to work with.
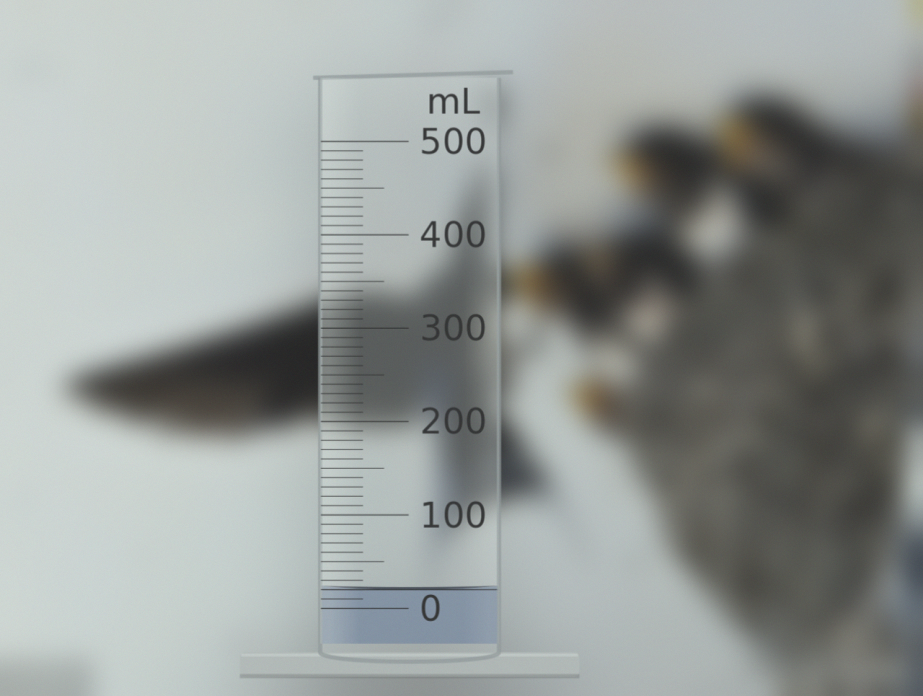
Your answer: **20** mL
